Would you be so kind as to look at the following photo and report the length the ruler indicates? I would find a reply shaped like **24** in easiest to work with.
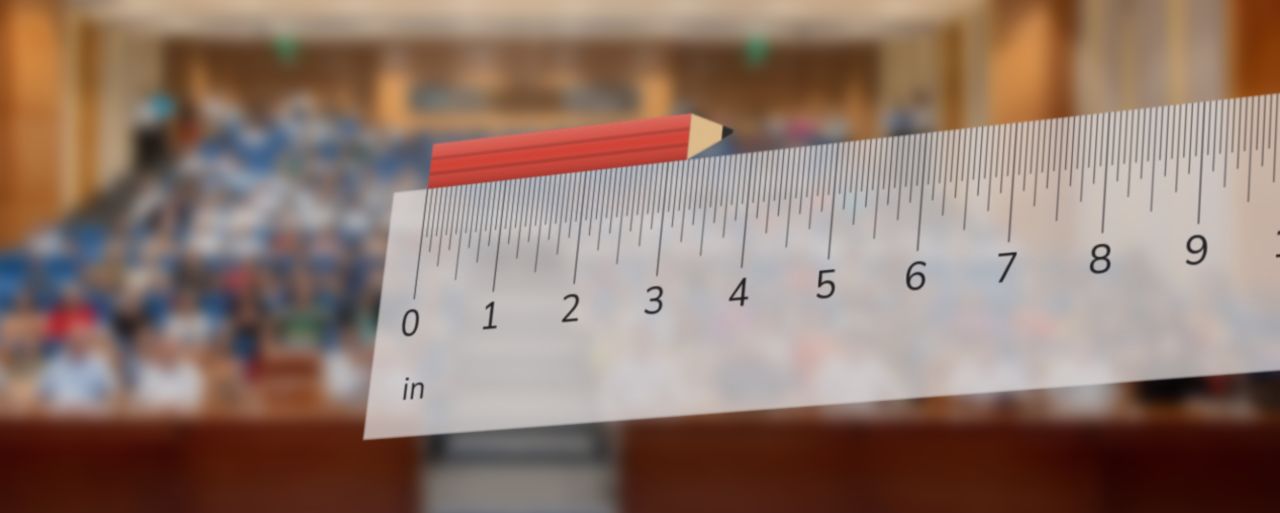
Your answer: **3.75** in
